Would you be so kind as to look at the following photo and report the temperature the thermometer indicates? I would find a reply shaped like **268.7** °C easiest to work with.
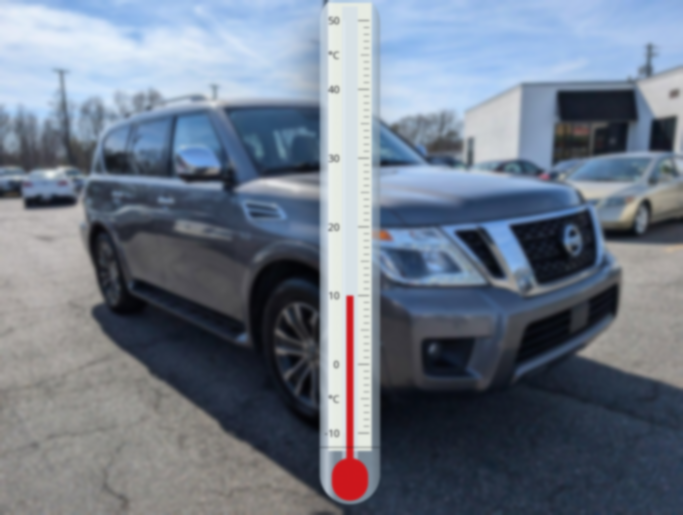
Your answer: **10** °C
